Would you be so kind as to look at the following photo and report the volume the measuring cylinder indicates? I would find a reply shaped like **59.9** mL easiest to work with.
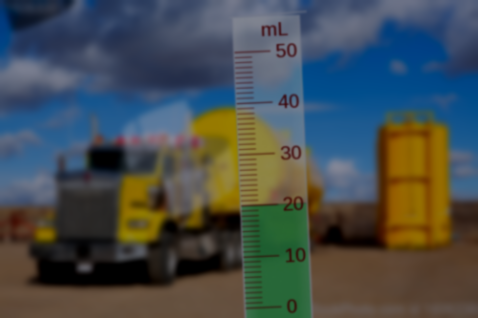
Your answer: **20** mL
